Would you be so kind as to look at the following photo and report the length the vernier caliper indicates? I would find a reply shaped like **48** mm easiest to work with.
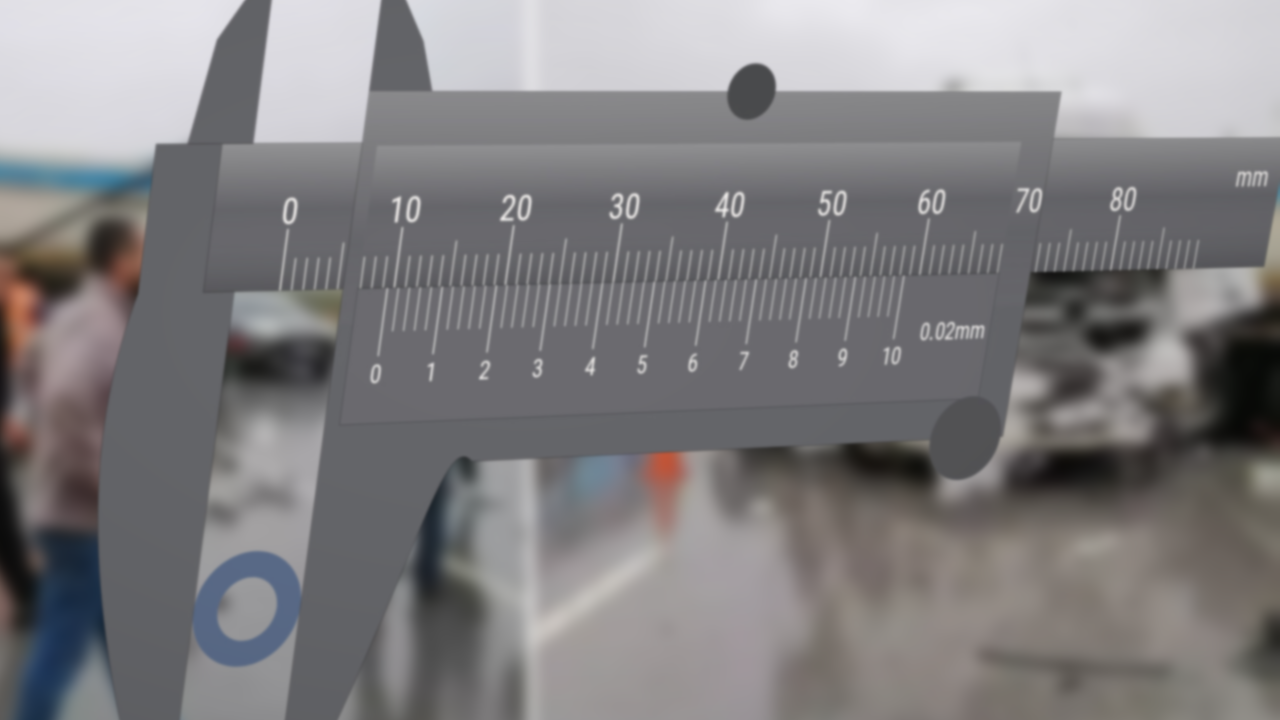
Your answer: **9.4** mm
